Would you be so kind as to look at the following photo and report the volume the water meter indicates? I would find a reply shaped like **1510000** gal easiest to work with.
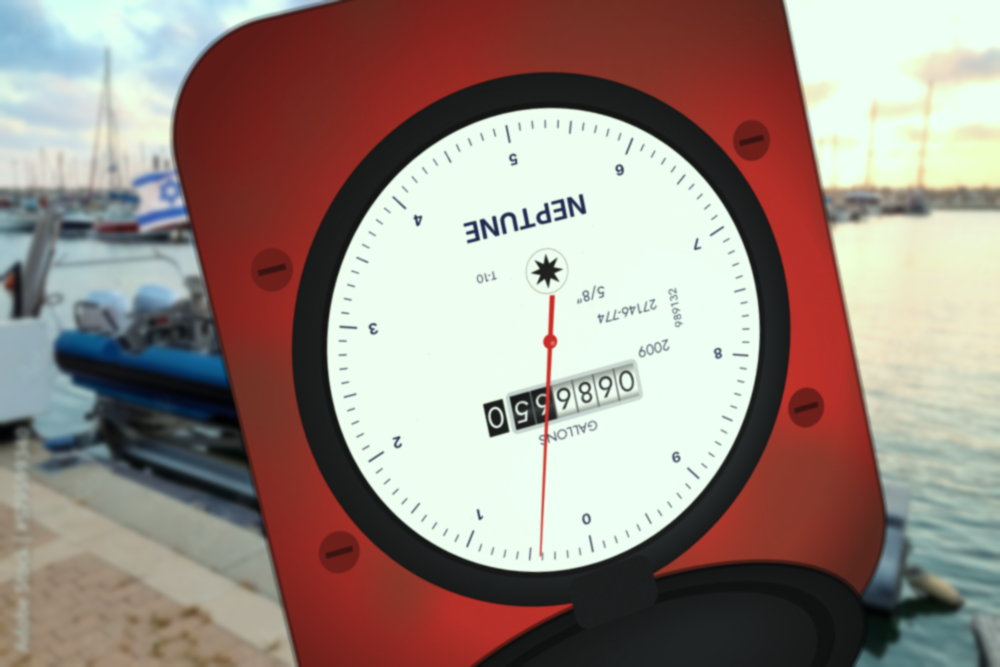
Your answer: **686650.4** gal
